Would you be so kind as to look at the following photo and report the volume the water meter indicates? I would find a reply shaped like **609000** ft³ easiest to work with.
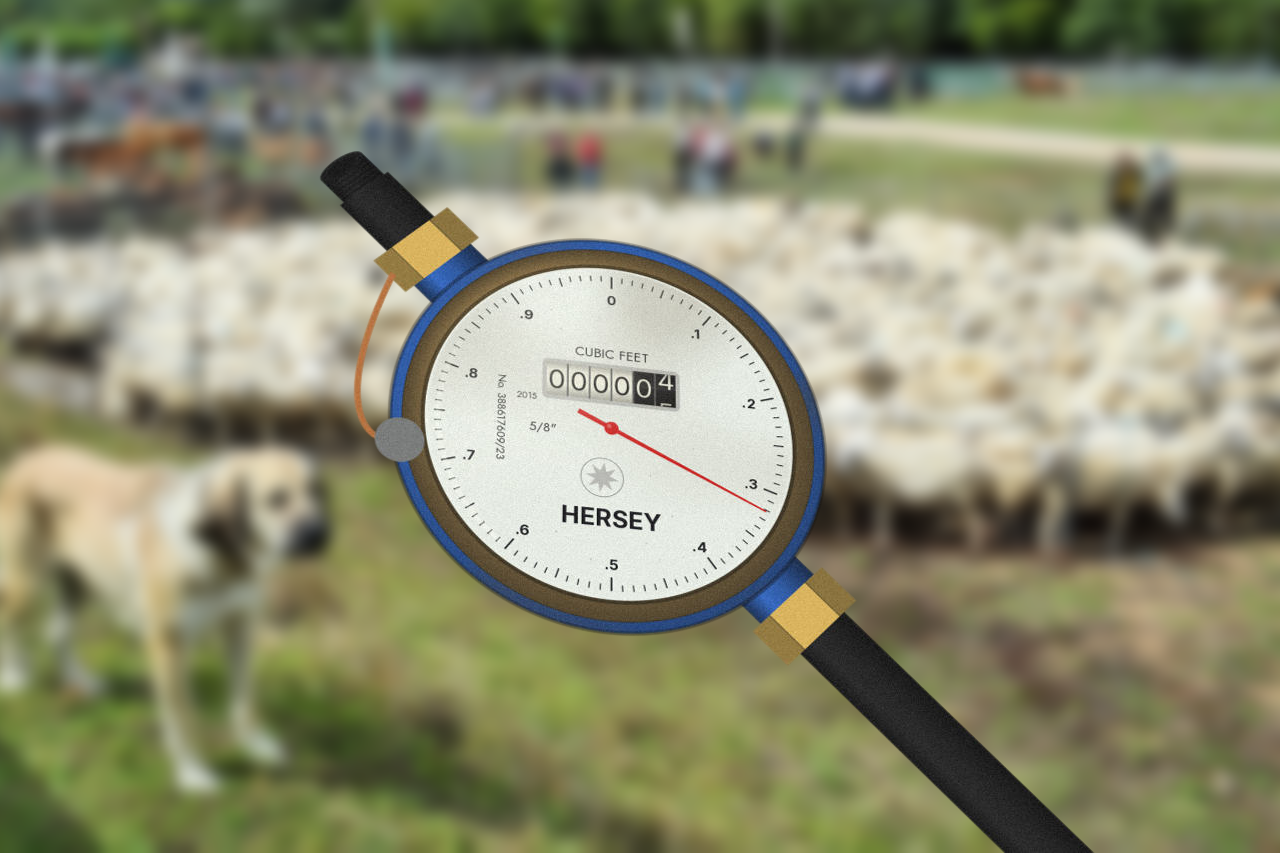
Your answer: **4.32** ft³
